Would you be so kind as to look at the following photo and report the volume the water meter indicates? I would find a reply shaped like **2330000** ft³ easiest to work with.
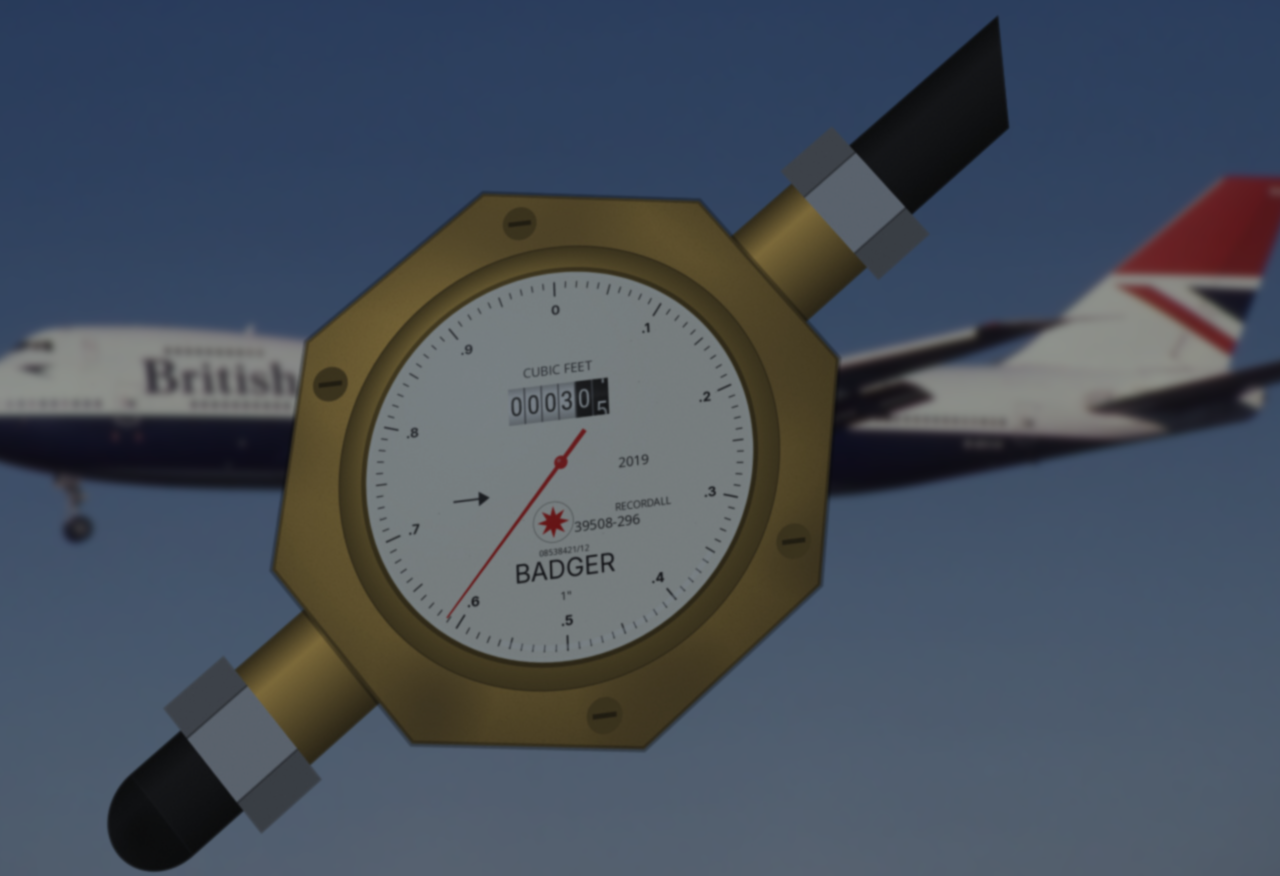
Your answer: **304.61** ft³
